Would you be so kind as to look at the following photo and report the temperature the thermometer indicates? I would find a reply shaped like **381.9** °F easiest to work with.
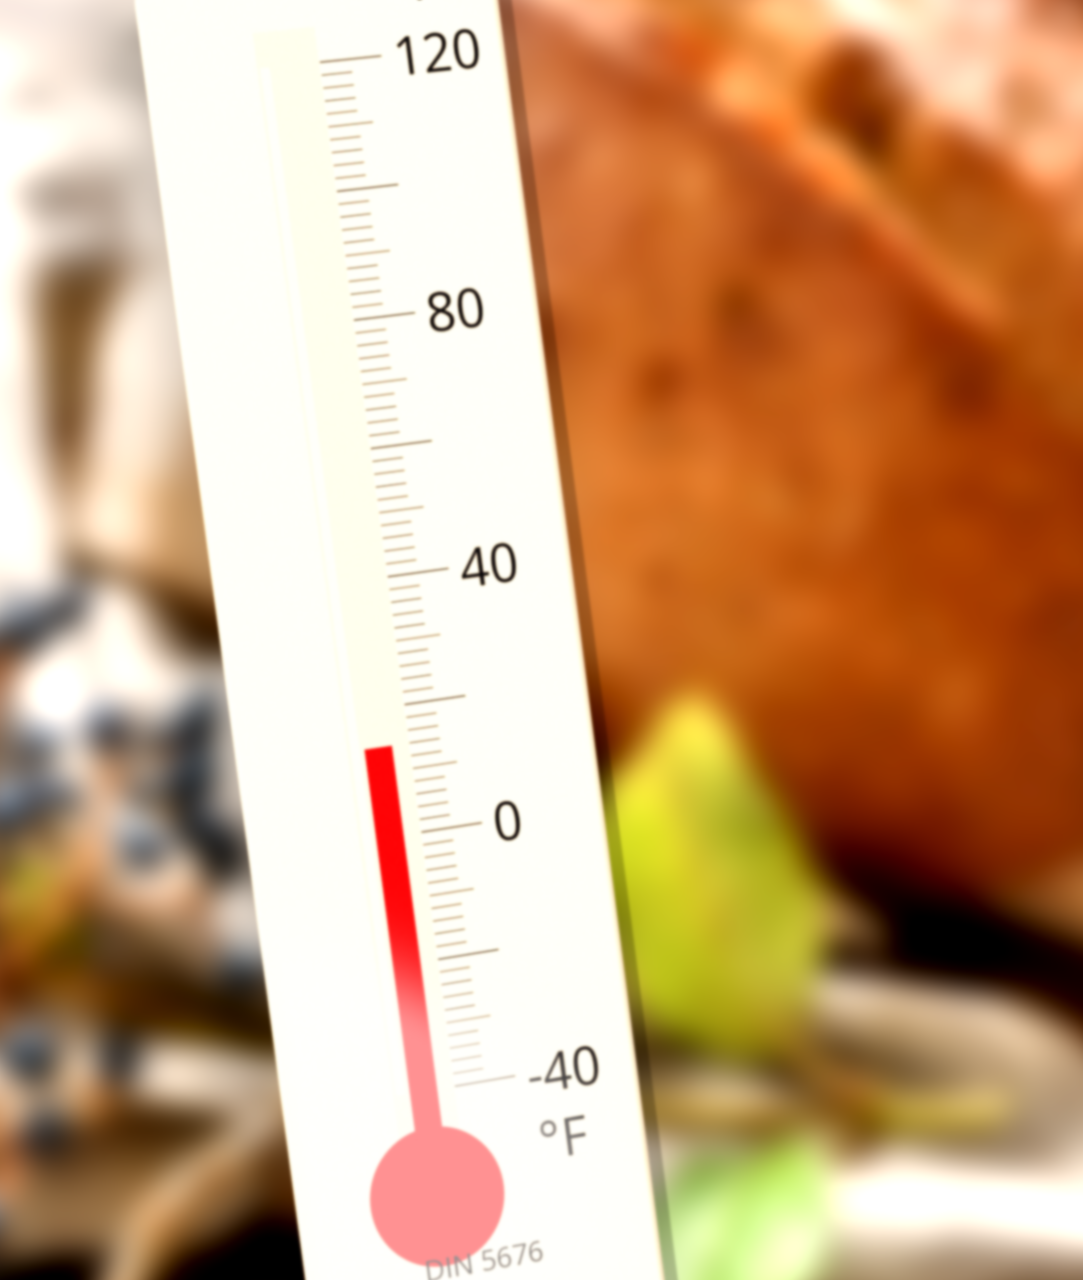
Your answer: **14** °F
